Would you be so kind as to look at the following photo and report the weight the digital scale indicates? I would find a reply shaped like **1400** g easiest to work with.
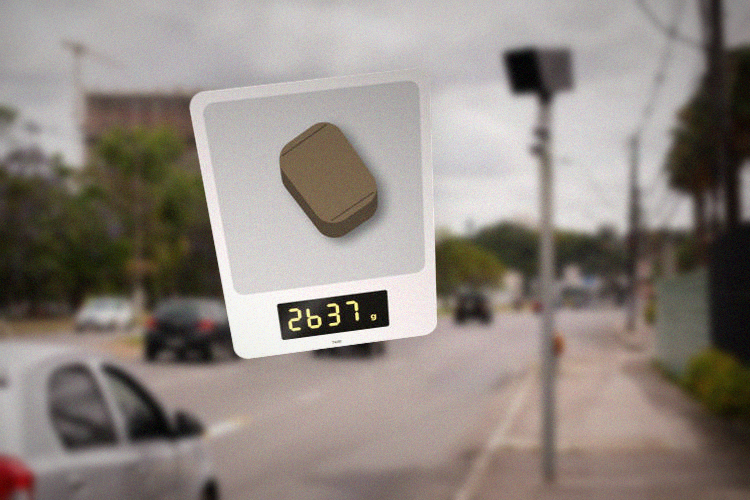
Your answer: **2637** g
